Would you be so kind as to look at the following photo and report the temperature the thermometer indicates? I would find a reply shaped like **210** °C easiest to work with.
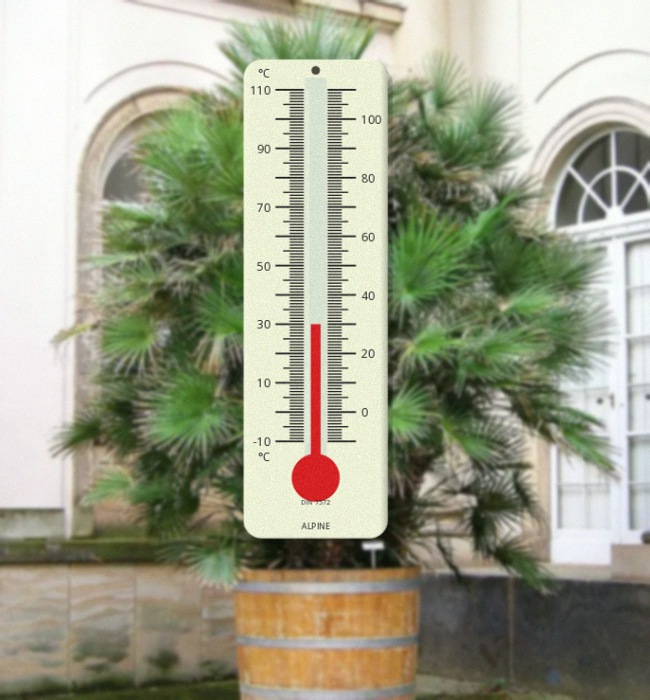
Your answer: **30** °C
